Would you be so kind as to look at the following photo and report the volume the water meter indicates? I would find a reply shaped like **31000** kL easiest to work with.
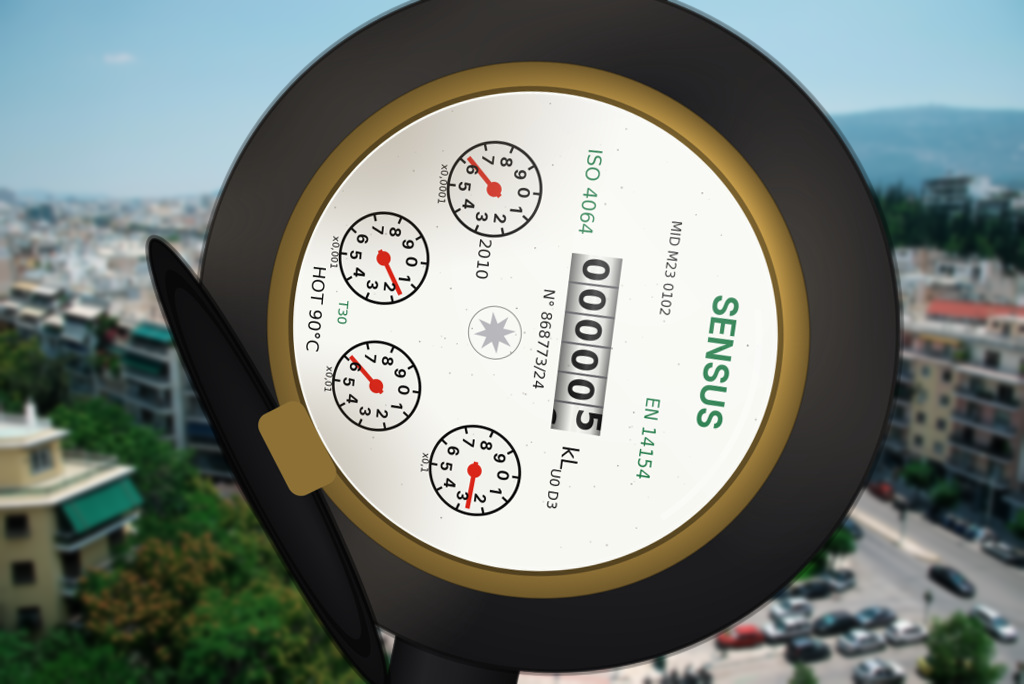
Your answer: **5.2616** kL
